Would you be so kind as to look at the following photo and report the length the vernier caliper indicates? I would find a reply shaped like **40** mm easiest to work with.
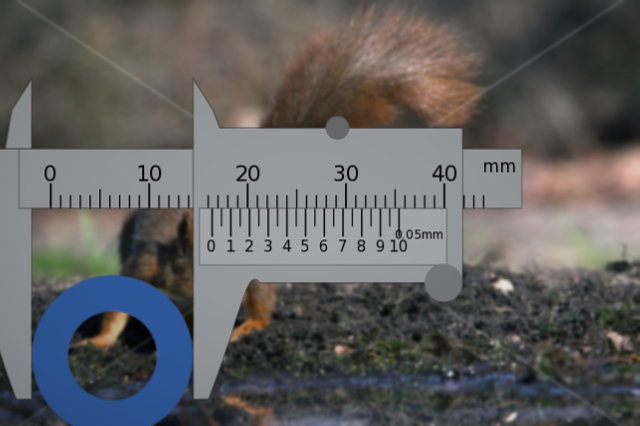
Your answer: **16.4** mm
